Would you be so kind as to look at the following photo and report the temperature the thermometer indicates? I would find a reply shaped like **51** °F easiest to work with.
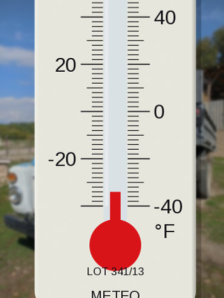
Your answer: **-34** °F
